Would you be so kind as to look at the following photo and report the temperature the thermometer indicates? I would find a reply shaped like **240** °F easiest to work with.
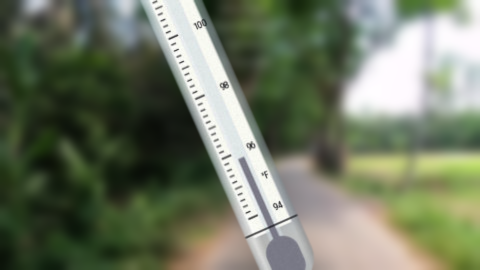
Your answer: **95.8** °F
